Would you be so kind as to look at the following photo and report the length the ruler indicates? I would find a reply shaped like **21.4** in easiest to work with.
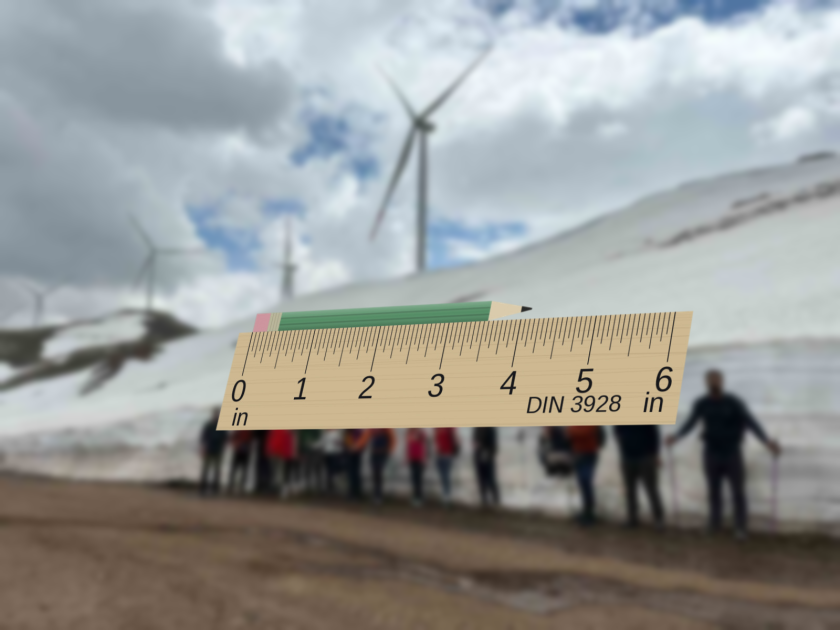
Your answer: **4.125** in
